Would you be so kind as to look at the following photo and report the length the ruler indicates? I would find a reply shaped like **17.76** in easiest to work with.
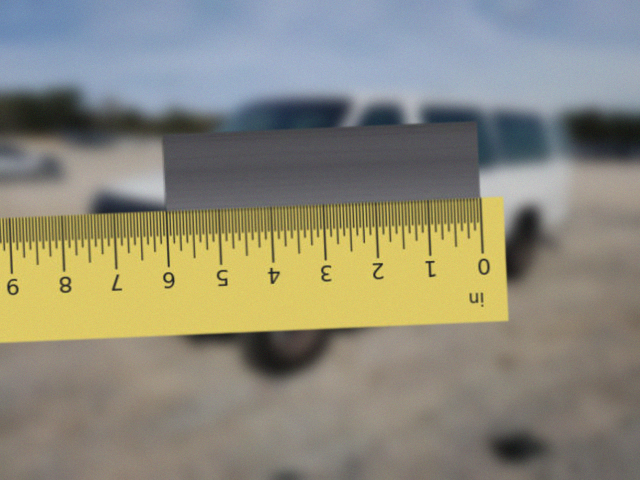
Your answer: **6** in
